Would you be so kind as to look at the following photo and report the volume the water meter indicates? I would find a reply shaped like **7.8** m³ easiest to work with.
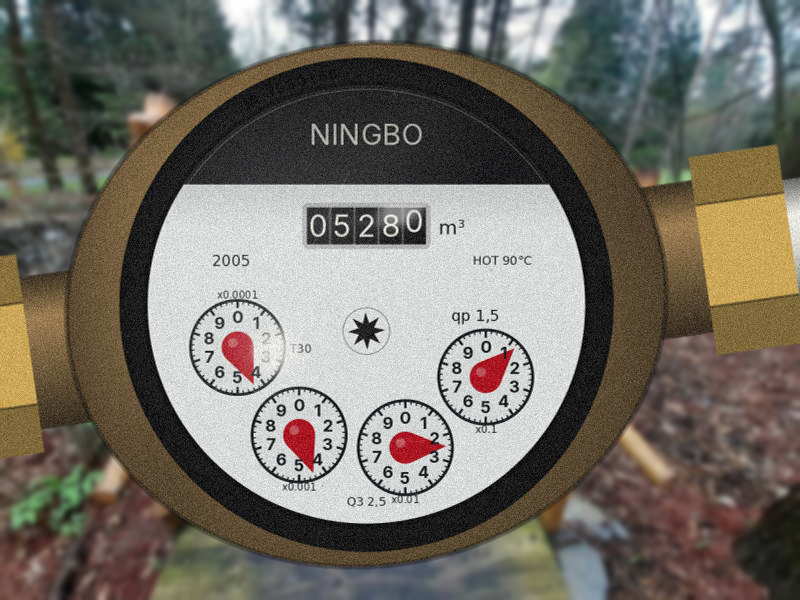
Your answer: **5280.1244** m³
